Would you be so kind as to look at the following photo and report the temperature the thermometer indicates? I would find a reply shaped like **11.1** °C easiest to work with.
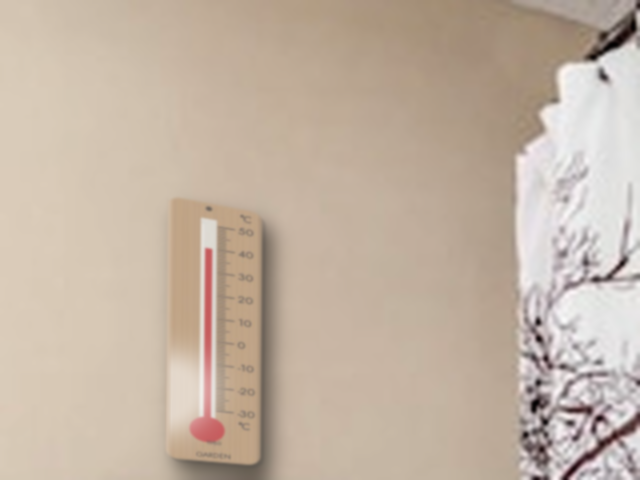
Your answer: **40** °C
